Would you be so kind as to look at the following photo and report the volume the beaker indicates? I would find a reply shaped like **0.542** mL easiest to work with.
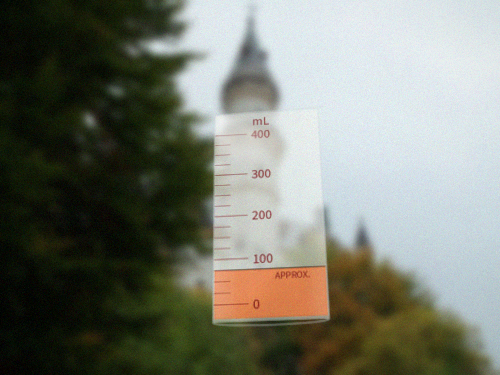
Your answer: **75** mL
